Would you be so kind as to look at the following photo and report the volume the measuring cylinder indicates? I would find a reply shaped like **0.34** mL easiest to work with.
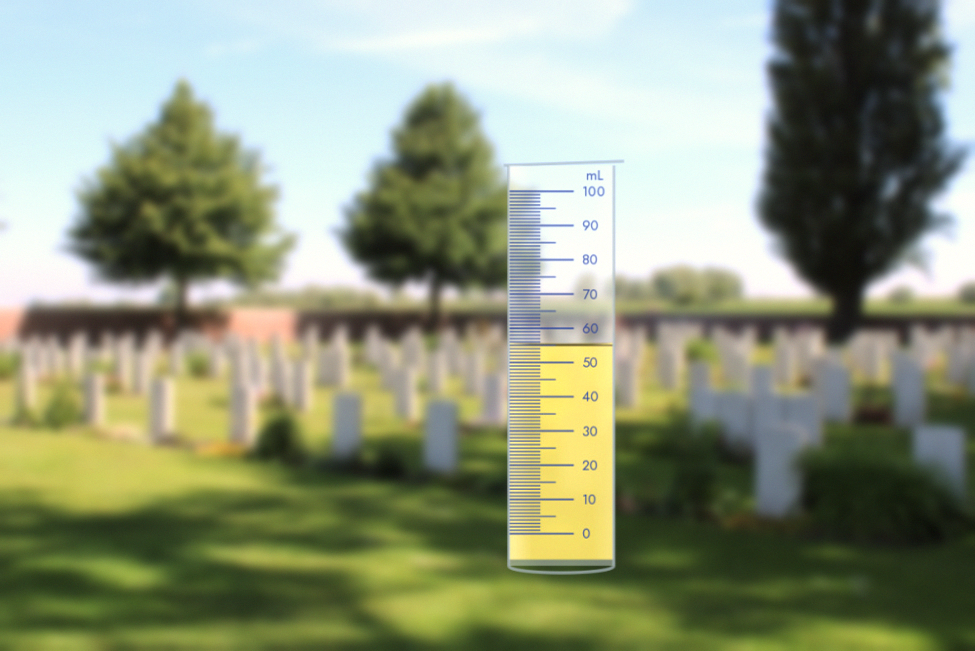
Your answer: **55** mL
